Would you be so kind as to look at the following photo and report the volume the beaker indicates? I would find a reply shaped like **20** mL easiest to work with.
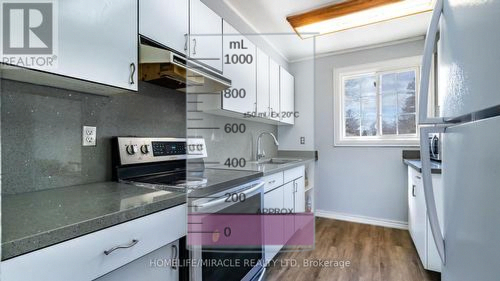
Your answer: **100** mL
